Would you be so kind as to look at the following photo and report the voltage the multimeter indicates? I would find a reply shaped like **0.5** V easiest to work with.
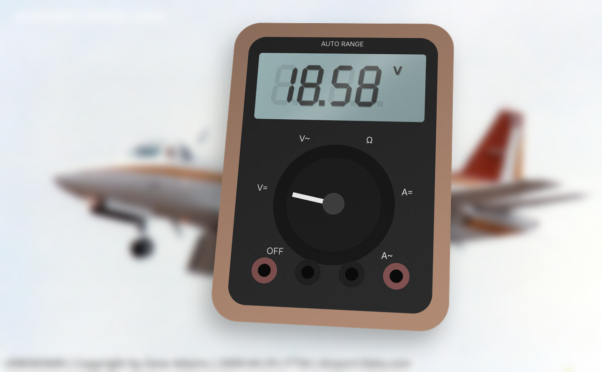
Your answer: **18.58** V
